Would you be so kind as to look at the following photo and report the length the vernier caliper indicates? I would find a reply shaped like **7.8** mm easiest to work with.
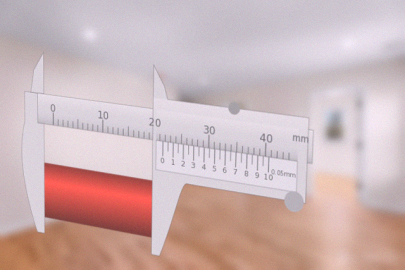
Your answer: **21.6** mm
